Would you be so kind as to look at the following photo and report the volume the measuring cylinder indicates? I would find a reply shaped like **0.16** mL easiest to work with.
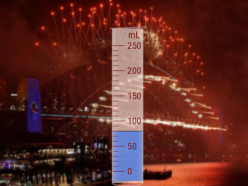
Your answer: **80** mL
